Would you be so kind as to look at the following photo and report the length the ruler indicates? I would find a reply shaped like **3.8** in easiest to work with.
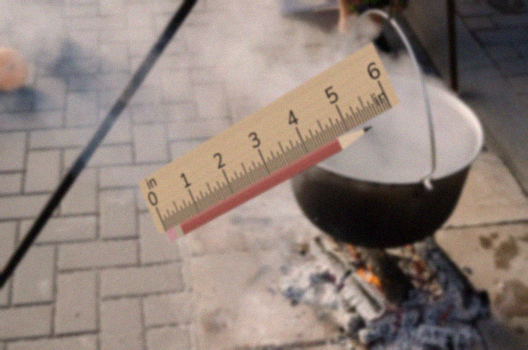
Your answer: **5.5** in
